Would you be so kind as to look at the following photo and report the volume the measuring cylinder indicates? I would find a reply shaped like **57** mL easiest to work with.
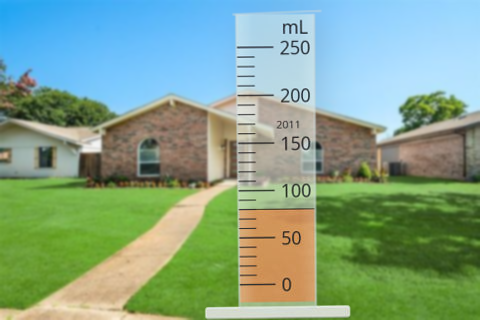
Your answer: **80** mL
